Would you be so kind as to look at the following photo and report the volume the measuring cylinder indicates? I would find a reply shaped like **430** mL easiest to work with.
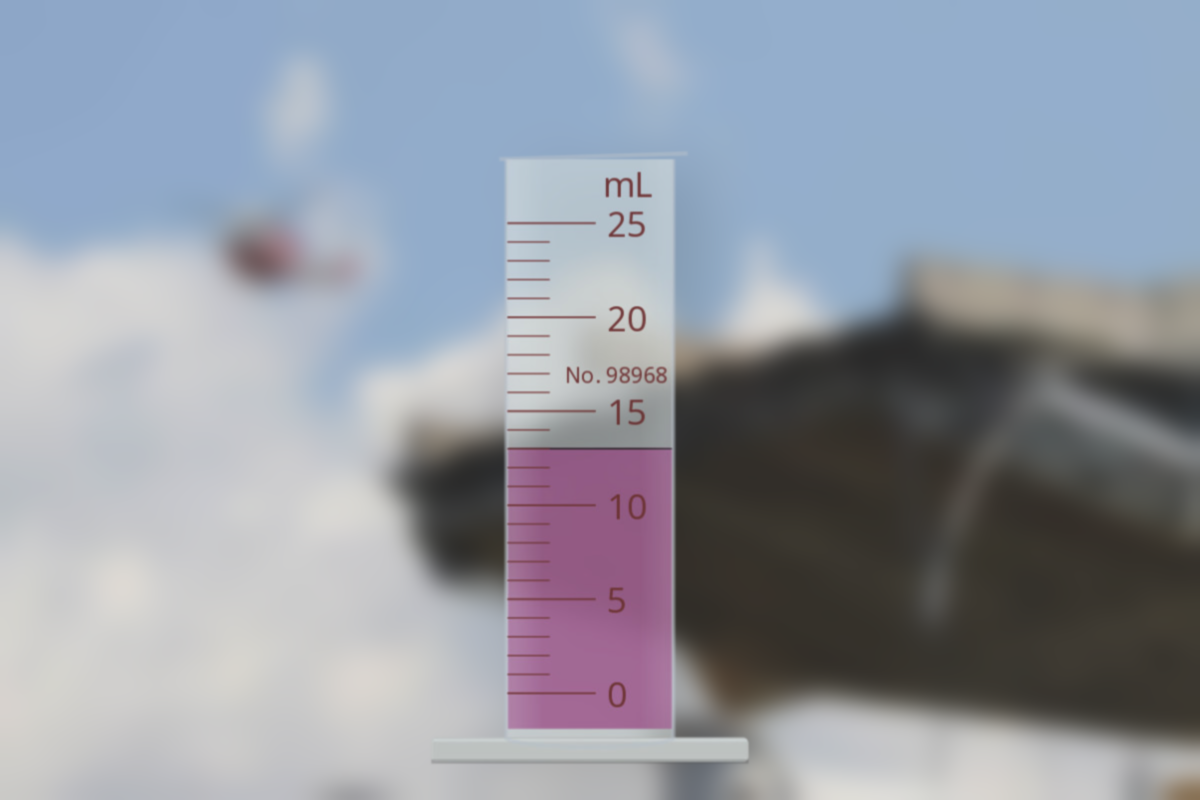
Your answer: **13** mL
